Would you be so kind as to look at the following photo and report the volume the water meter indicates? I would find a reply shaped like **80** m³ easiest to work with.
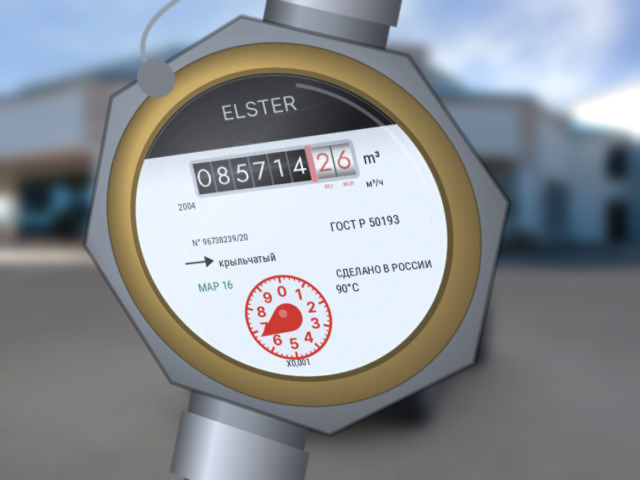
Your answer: **85714.266** m³
